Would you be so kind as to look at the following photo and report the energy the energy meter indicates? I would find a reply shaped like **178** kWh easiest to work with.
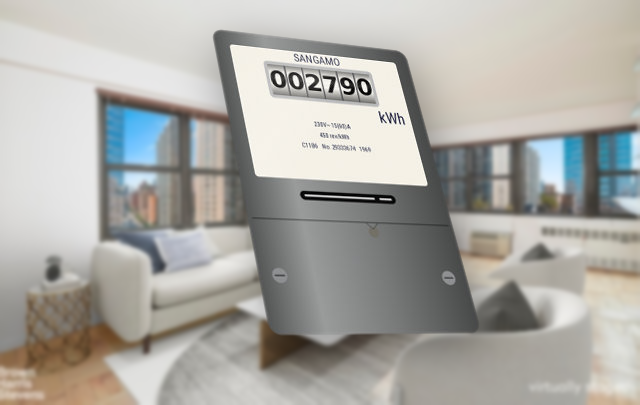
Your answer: **2790** kWh
